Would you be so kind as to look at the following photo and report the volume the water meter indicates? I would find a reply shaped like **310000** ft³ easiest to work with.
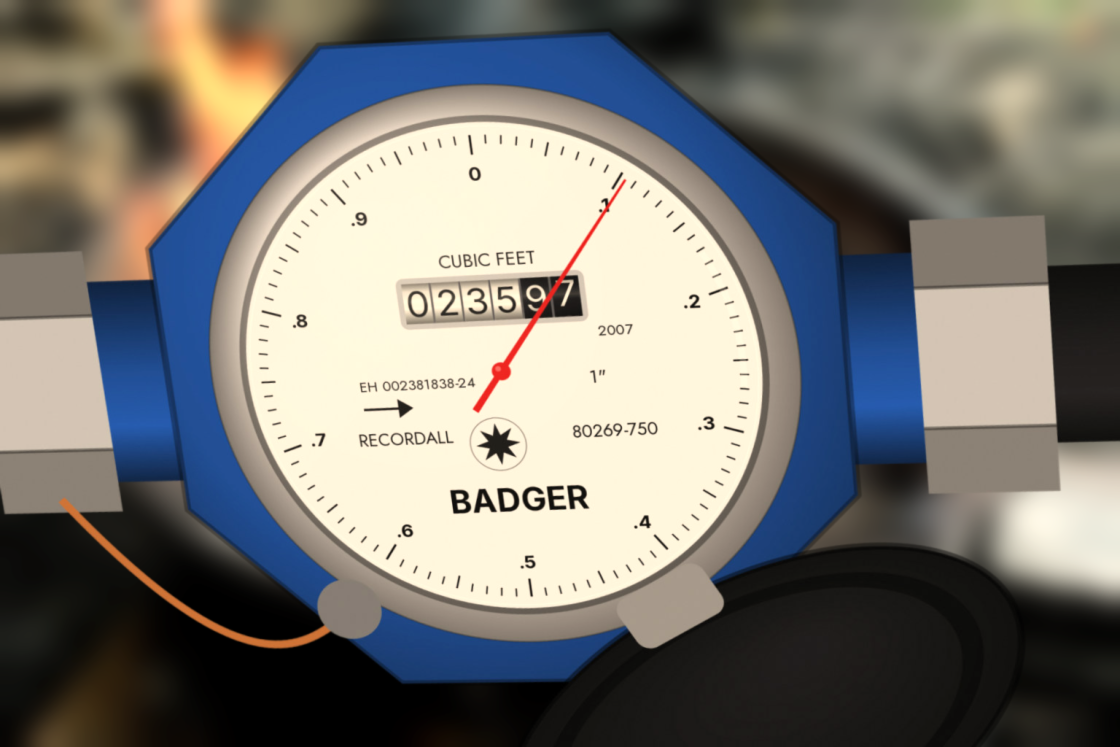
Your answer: **23597.10** ft³
